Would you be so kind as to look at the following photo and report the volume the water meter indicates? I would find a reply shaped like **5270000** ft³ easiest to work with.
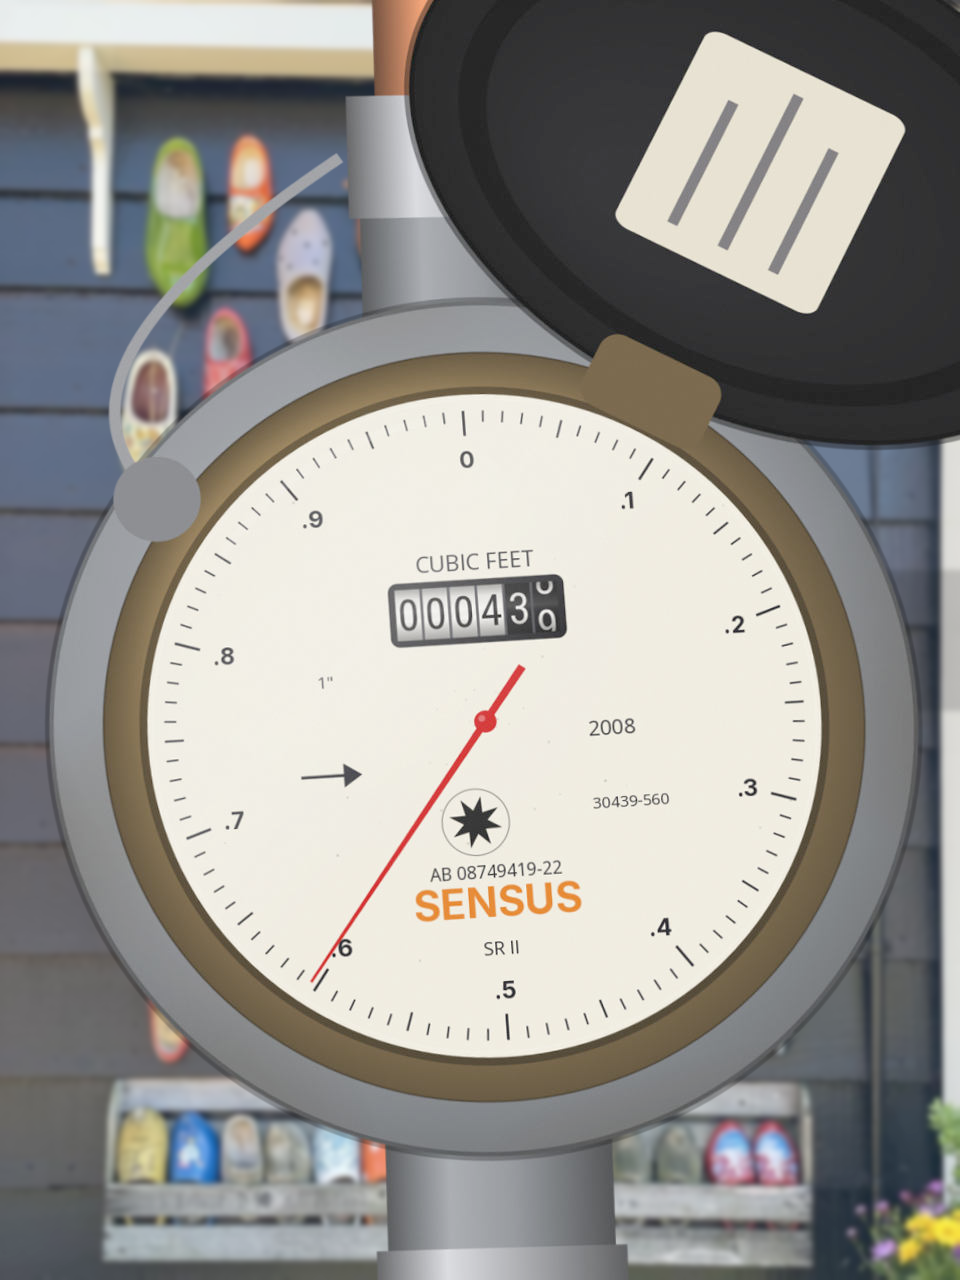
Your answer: **438.60** ft³
